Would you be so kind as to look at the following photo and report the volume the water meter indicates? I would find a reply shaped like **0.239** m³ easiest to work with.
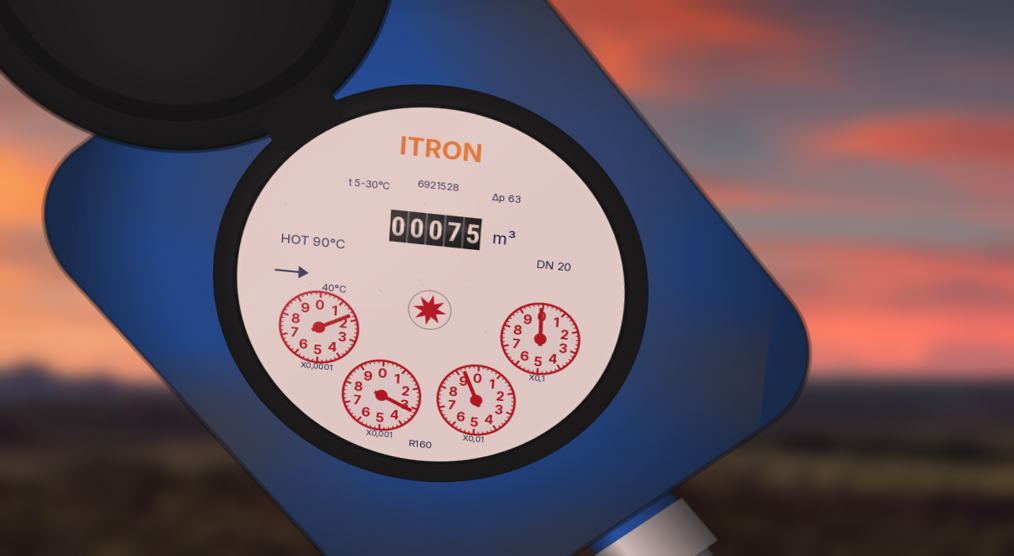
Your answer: **74.9931** m³
